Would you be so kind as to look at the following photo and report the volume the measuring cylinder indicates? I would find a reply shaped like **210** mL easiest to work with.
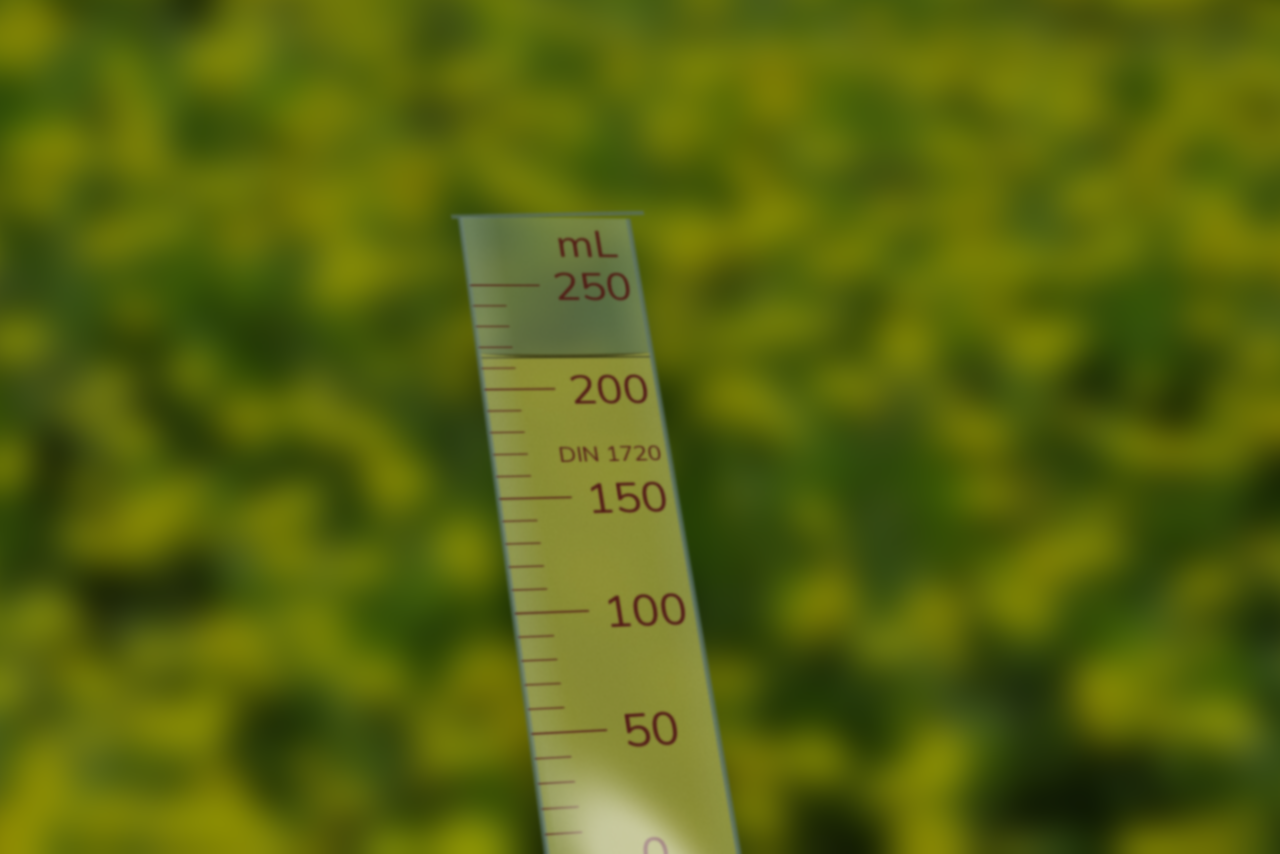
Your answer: **215** mL
